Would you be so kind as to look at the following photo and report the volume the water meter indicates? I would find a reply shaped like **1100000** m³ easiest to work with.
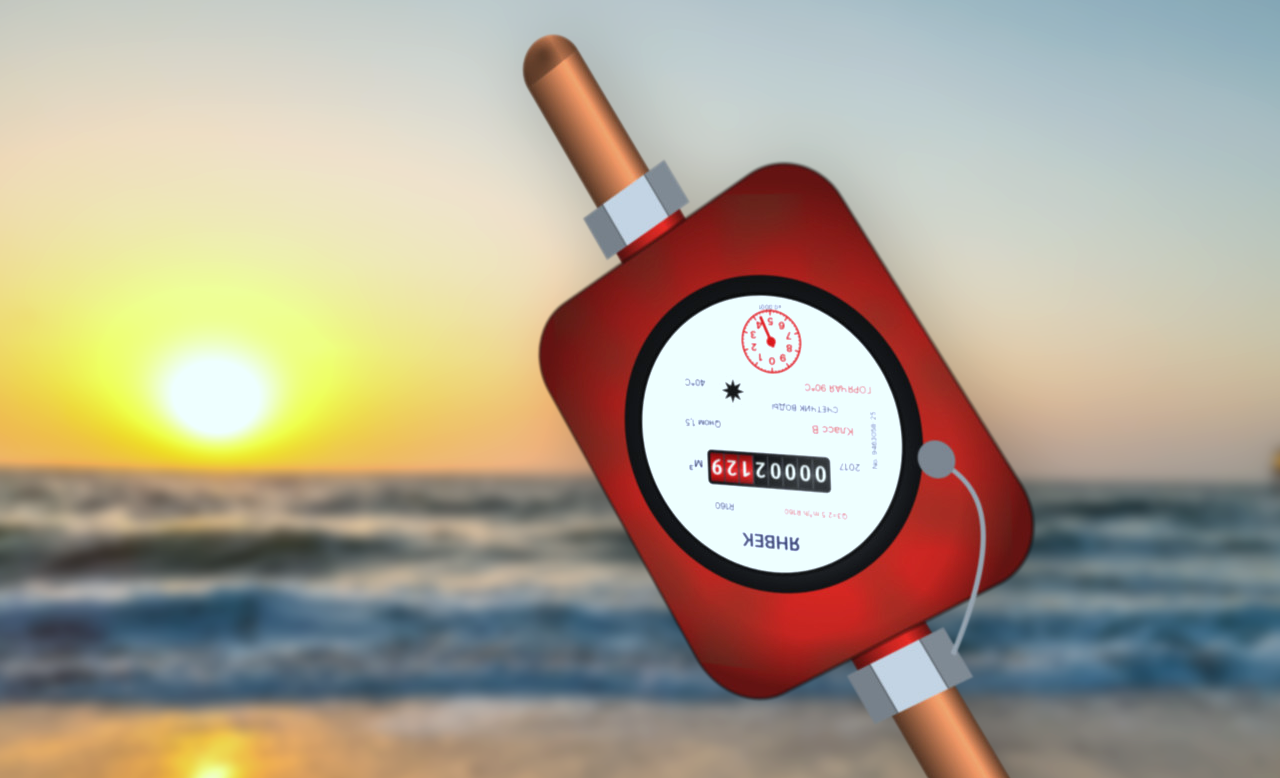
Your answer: **2.1294** m³
